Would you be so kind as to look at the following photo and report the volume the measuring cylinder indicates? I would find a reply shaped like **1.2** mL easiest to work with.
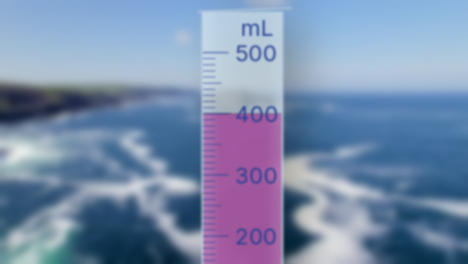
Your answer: **400** mL
